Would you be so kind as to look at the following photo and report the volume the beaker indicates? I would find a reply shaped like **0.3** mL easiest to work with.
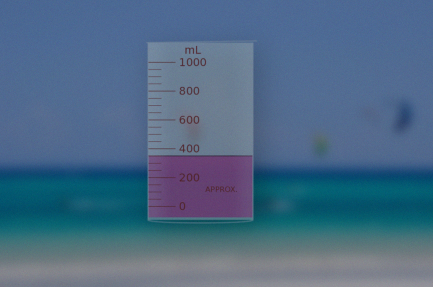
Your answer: **350** mL
